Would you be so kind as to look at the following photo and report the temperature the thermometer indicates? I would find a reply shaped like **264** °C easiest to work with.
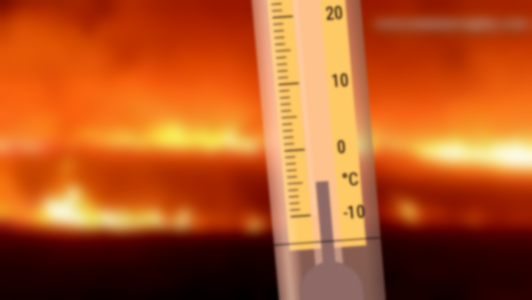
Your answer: **-5** °C
